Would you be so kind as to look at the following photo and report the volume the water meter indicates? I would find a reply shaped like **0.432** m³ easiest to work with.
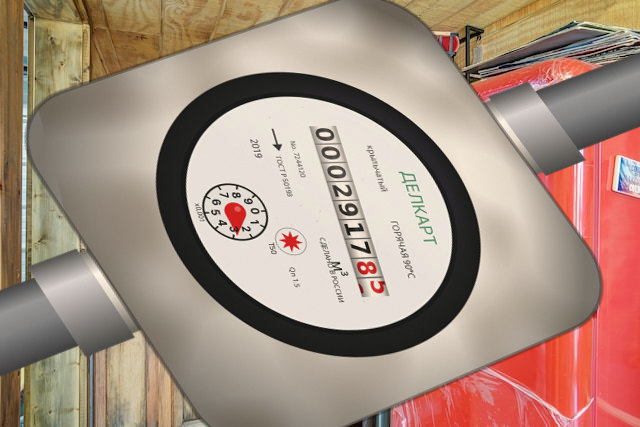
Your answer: **2917.852** m³
